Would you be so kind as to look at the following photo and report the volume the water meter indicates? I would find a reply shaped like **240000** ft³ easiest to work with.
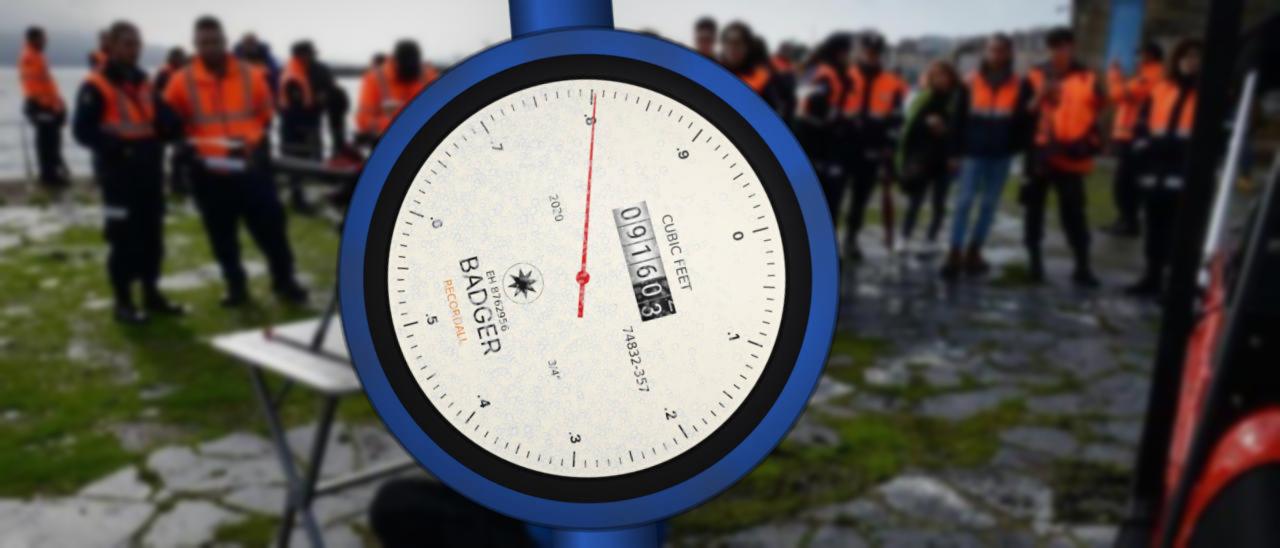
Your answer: **91602.80** ft³
